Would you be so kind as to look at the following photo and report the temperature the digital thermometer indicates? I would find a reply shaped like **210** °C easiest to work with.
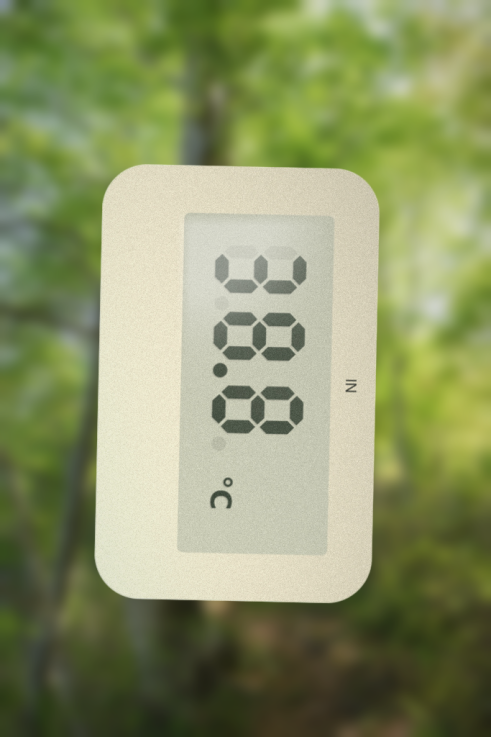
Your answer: **38.8** °C
